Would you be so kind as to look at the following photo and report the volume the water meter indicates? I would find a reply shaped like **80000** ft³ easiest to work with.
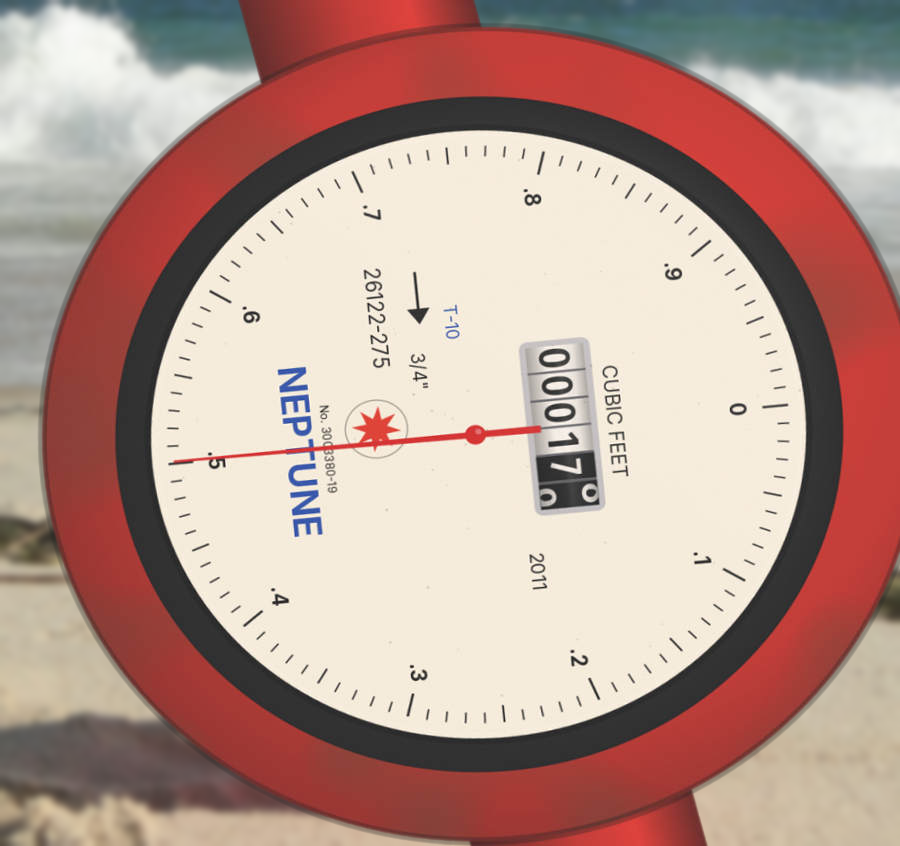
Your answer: **178.50** ft³
